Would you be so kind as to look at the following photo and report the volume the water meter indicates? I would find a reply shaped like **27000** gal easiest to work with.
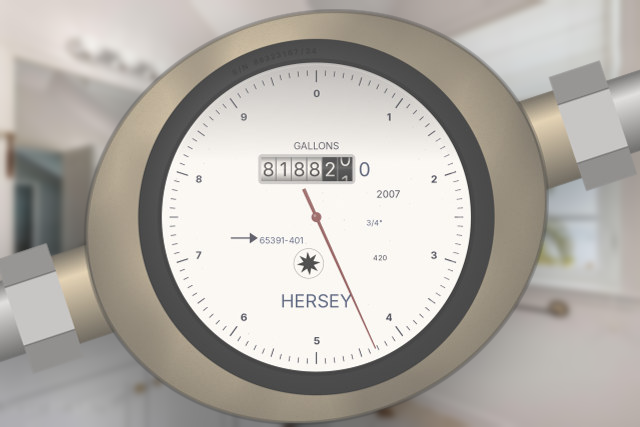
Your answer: **8188204.3** gal
